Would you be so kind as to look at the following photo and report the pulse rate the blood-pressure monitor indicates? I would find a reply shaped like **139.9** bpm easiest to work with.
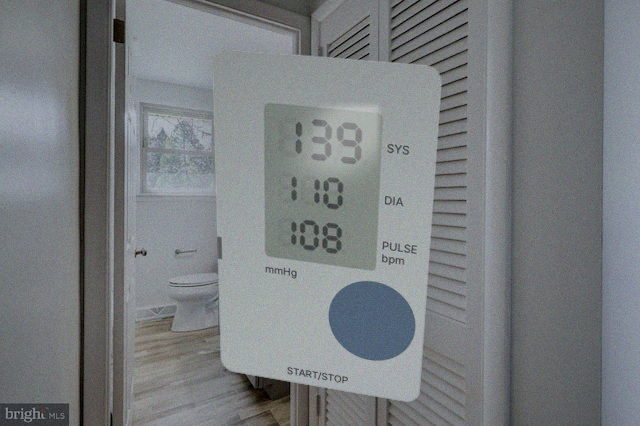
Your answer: **108** bpm
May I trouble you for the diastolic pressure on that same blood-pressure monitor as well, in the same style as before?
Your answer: **110** mmHg
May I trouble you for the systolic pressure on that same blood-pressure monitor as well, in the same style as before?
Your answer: **139** mmHg
